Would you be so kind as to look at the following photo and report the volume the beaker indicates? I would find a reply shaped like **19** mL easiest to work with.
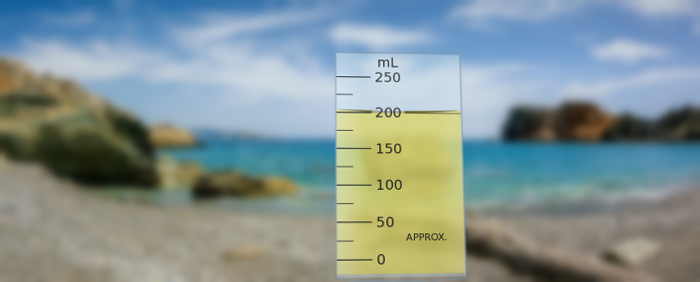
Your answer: **200** mL
